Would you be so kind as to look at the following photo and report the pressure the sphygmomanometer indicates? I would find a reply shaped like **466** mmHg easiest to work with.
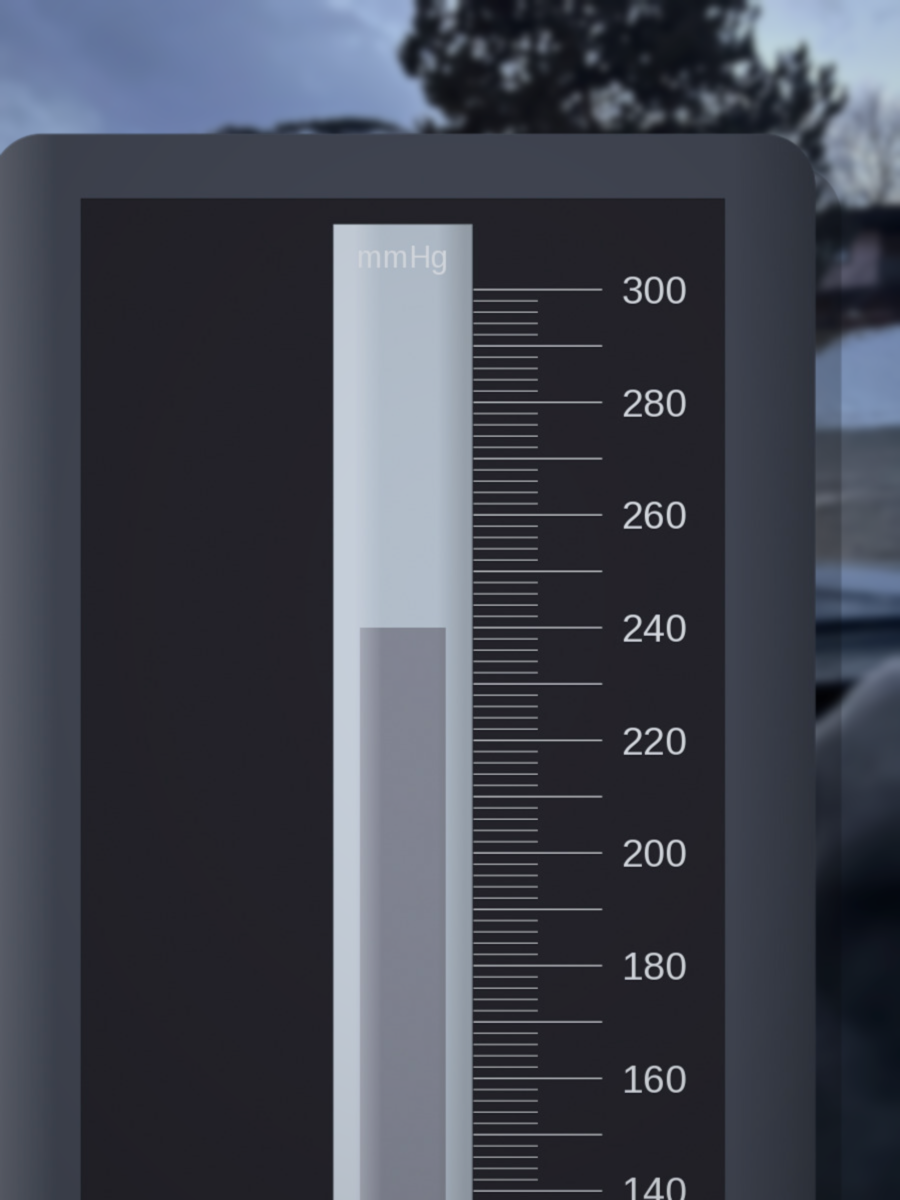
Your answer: **240** mmHg
